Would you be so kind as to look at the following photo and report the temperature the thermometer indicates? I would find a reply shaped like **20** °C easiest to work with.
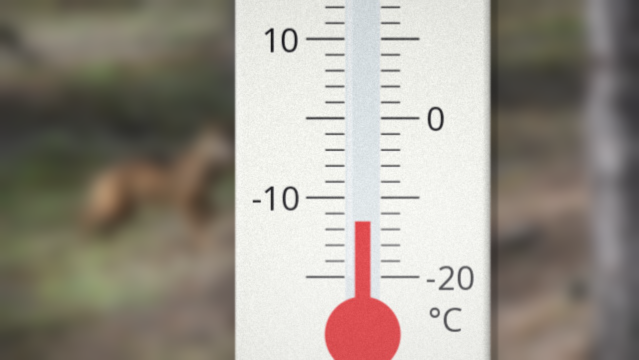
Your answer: **-13** °C
